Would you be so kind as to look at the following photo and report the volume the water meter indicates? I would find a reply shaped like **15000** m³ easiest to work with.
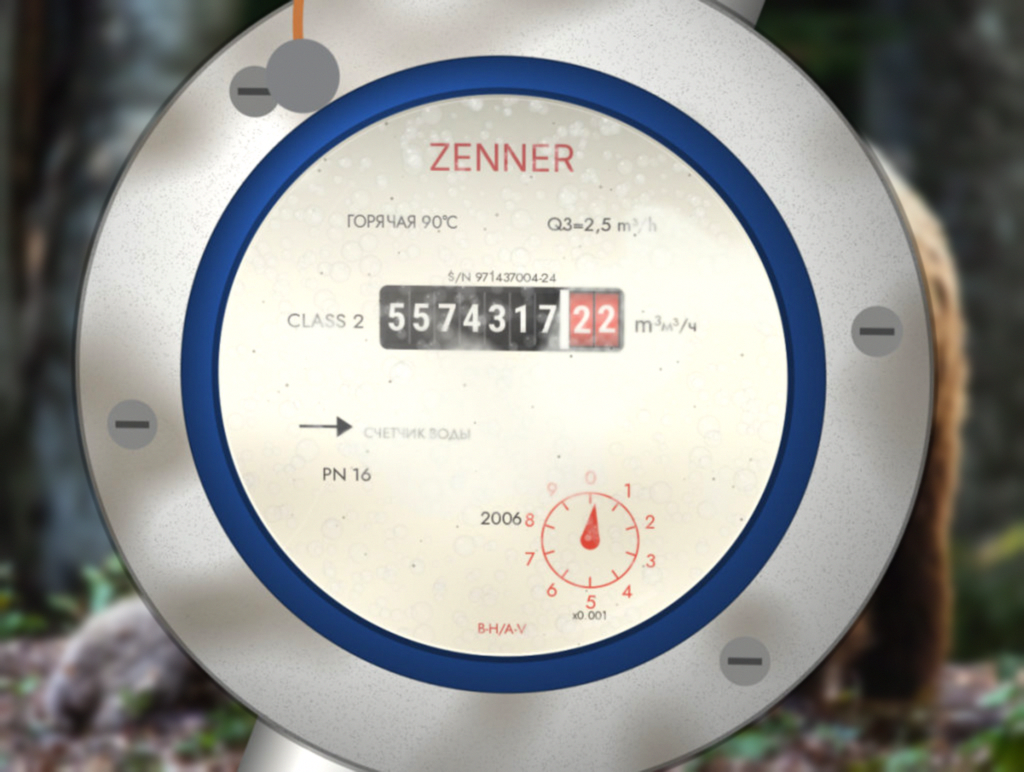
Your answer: **5574317.220** m³
